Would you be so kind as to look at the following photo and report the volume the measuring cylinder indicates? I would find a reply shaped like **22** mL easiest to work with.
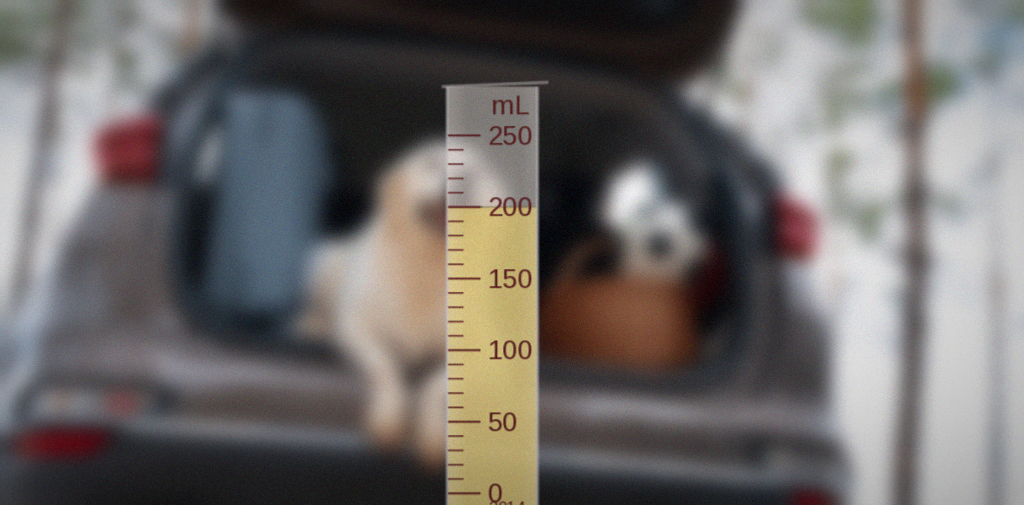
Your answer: **200** mL
